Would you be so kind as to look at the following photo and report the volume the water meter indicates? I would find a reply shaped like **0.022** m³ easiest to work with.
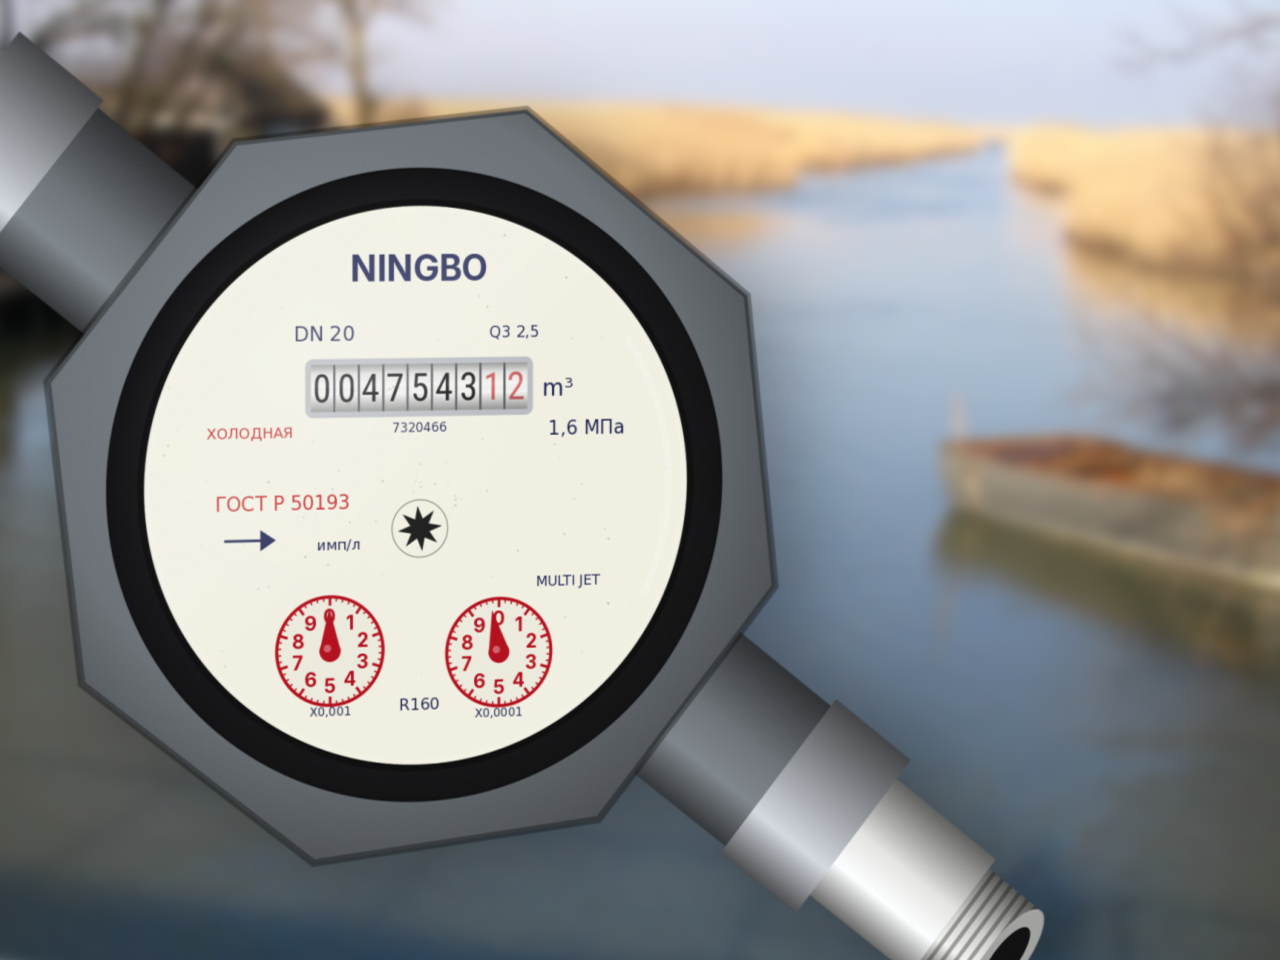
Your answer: **47543.1199** m³
